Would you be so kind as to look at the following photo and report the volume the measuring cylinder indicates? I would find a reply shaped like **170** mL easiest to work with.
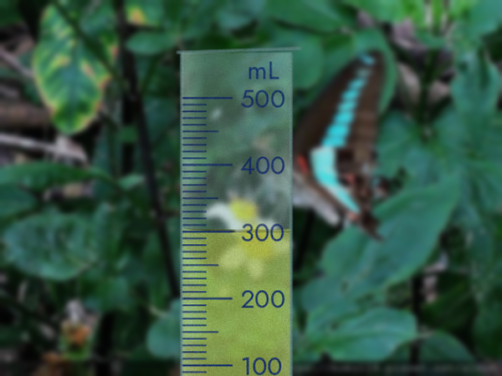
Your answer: **300** mL
